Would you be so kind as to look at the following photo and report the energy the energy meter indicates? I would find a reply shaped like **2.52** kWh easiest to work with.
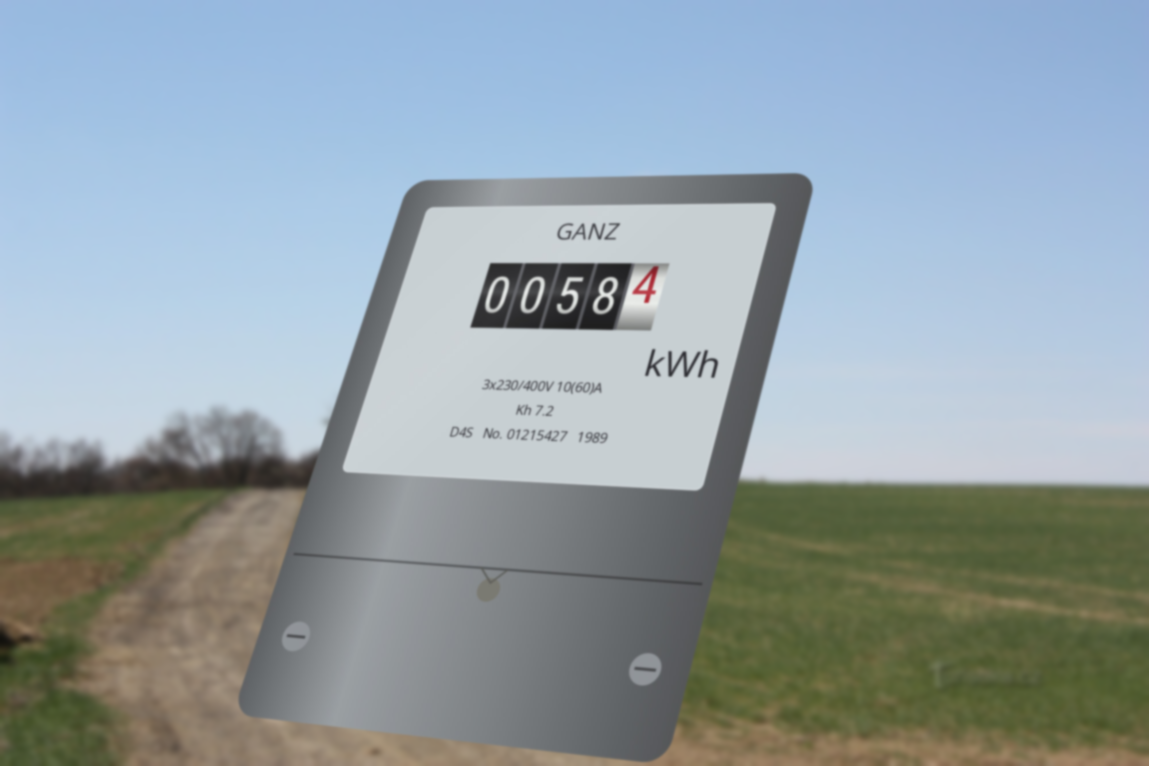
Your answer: **58.4** kWh
